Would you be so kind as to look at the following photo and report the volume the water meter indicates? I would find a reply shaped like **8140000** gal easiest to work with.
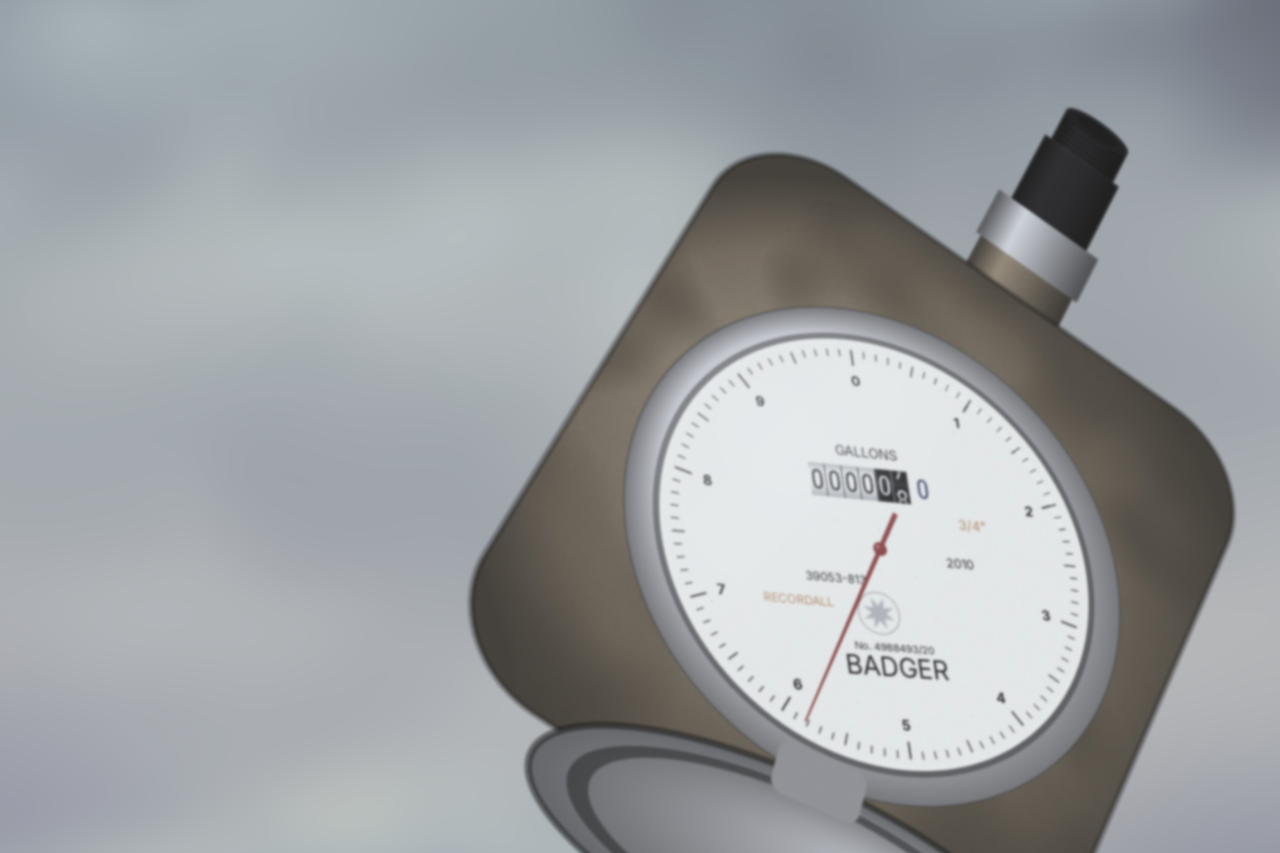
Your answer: **75.8** gal
